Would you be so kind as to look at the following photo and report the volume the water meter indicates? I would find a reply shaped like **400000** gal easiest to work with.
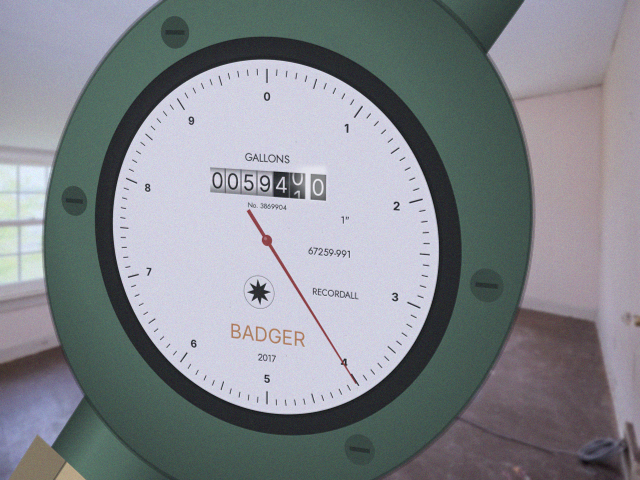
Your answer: **59404.0** gal
